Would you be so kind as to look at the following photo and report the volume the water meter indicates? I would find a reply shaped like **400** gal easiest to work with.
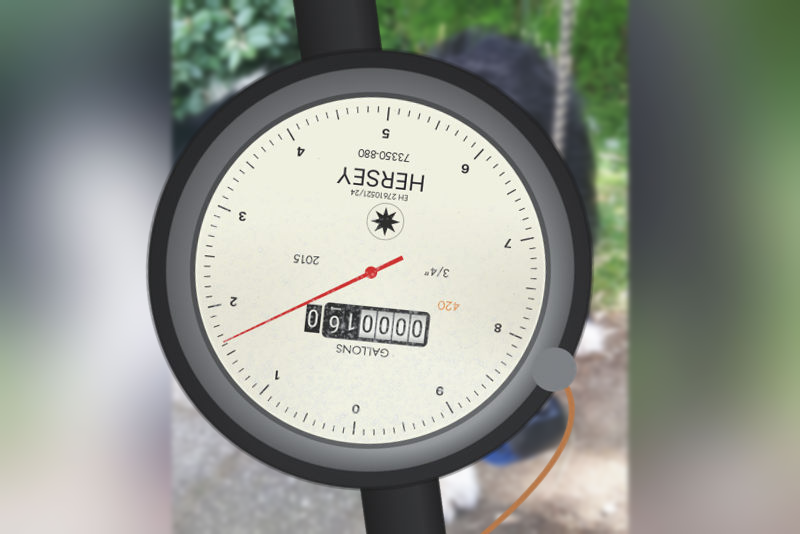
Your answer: **161.6** gal
